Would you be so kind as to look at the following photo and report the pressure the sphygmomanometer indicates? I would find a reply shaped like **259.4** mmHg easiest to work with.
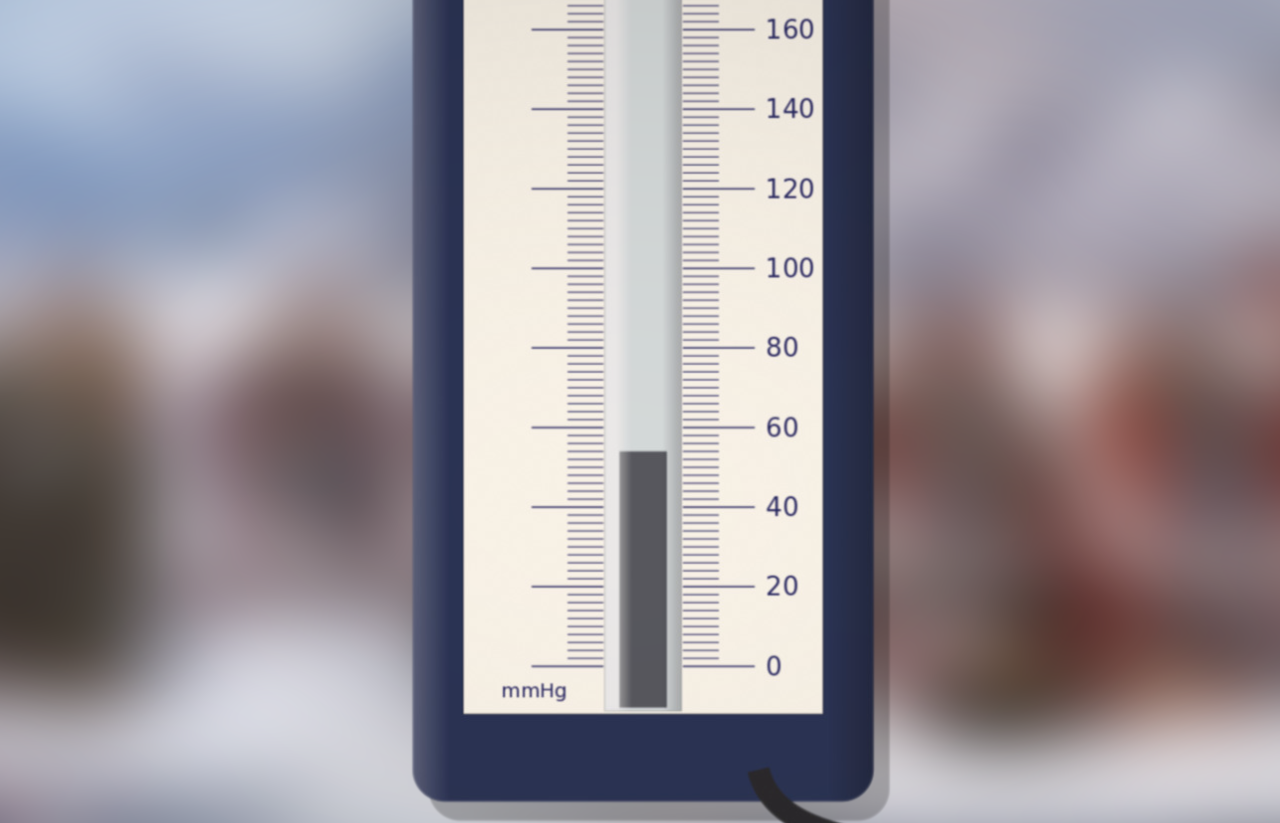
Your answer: **54** mmHg
